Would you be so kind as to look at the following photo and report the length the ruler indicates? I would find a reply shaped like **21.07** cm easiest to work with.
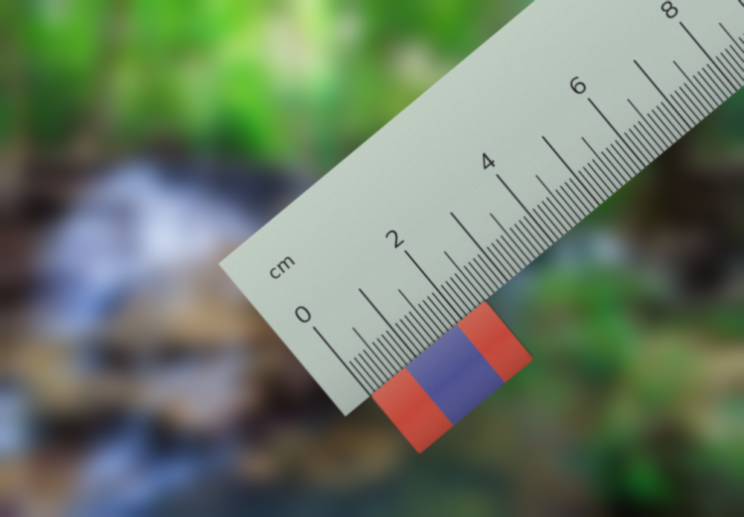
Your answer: **2.5** cm
